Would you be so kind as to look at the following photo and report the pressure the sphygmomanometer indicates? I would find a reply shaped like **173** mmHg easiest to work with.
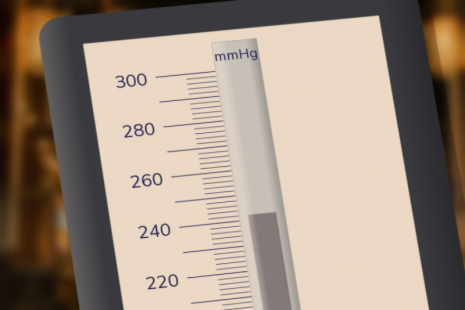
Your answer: **242** mmHg
